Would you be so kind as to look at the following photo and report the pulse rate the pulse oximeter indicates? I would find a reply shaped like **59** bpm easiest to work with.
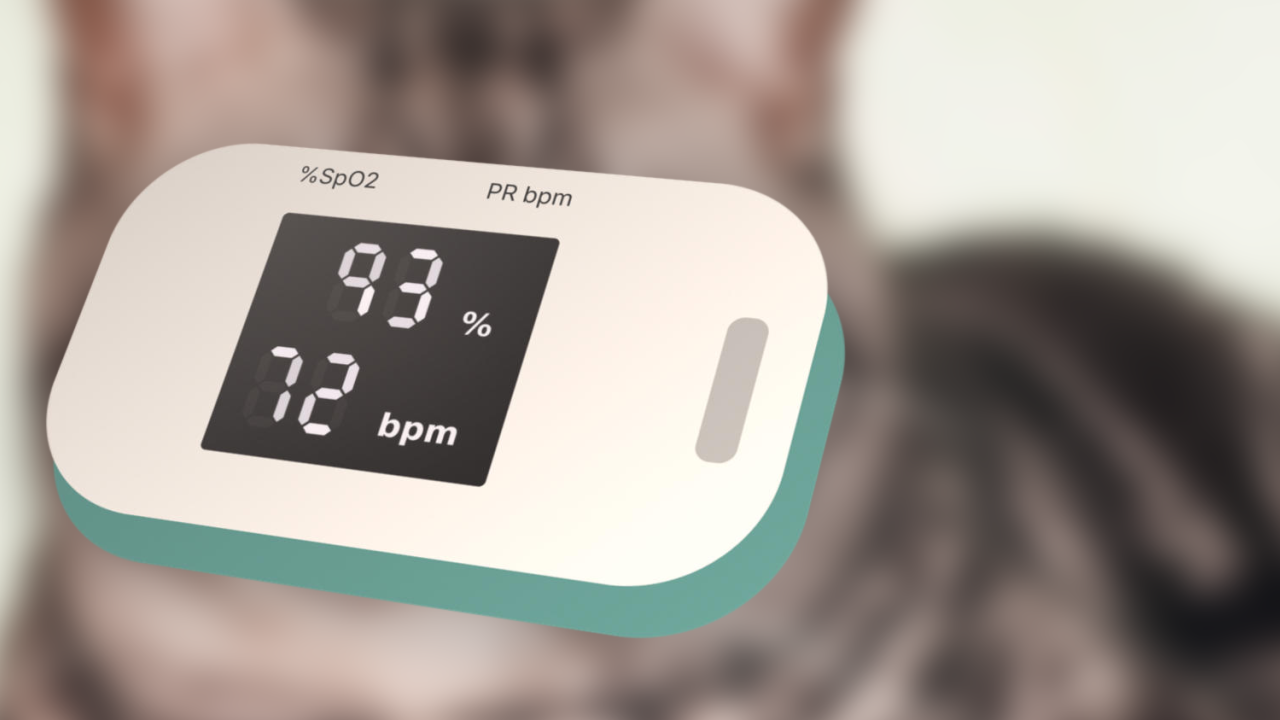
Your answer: **72** bpm
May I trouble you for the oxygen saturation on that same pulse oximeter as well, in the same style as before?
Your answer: **93** %
